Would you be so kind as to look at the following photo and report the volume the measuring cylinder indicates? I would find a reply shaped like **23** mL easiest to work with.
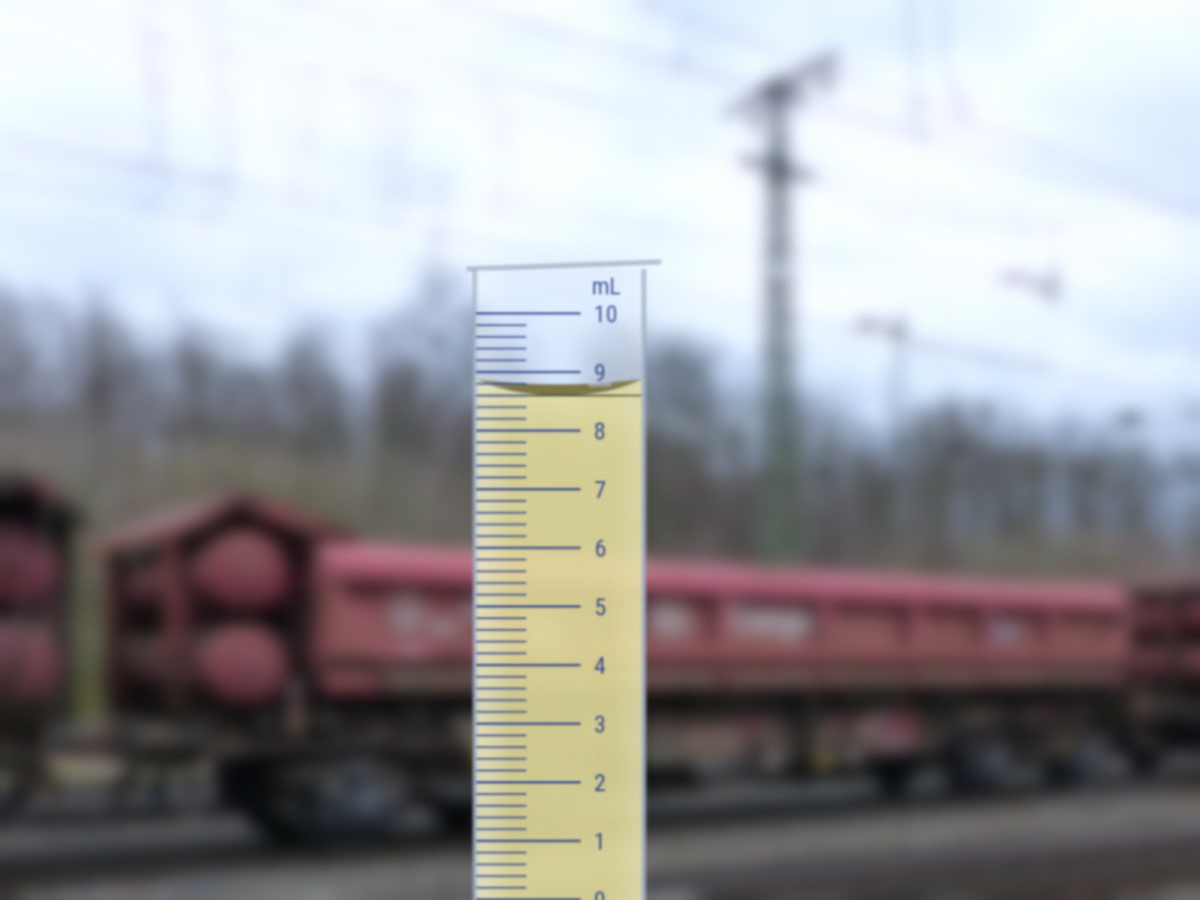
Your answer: **8.6** mL
